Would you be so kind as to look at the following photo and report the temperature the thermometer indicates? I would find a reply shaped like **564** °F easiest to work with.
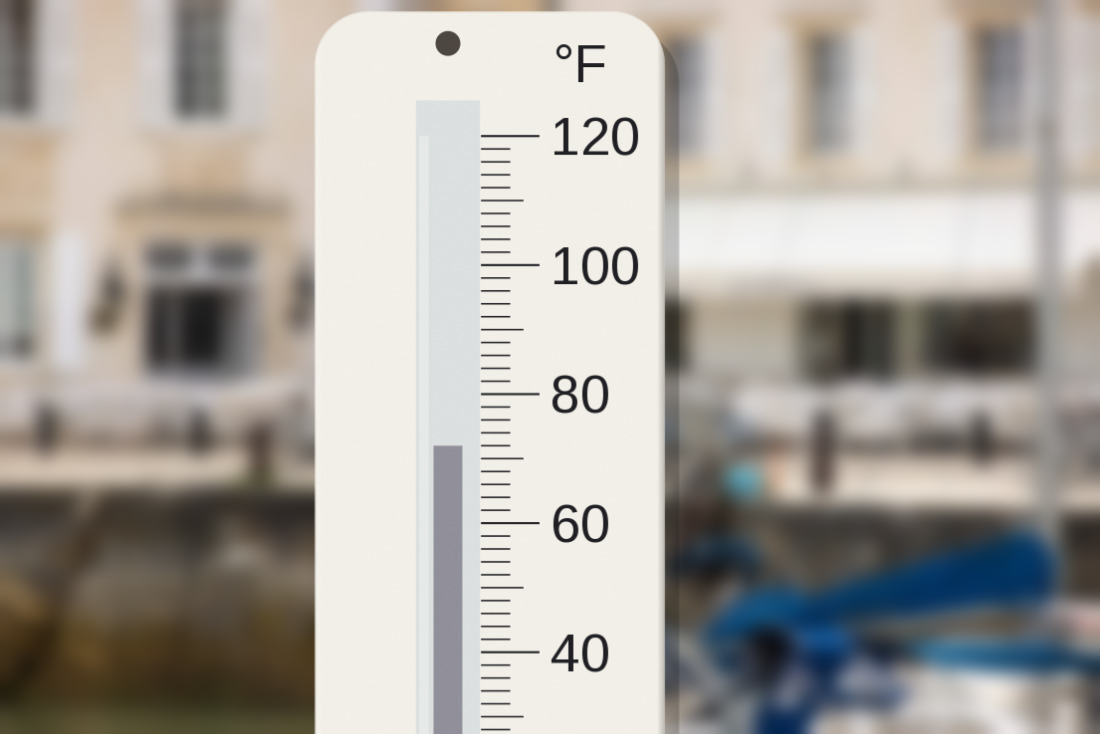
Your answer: **72** °F
